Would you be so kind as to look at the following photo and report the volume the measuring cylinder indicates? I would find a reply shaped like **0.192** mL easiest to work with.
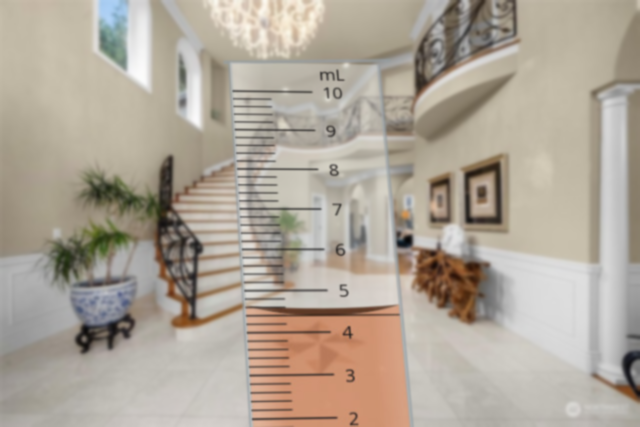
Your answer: **4.4** mL
